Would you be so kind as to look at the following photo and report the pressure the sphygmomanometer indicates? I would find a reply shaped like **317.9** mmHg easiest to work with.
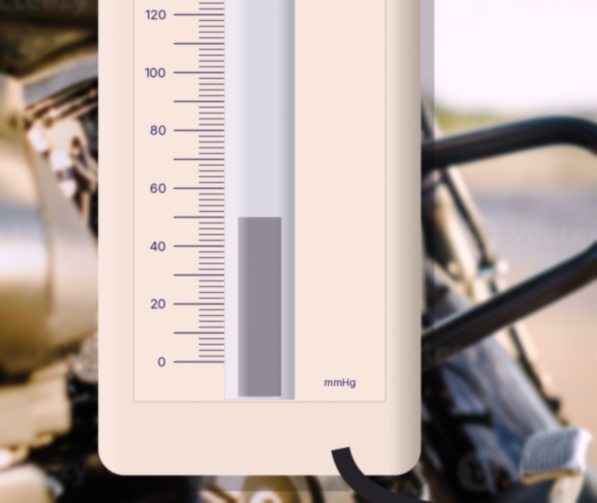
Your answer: **50** mmHg
